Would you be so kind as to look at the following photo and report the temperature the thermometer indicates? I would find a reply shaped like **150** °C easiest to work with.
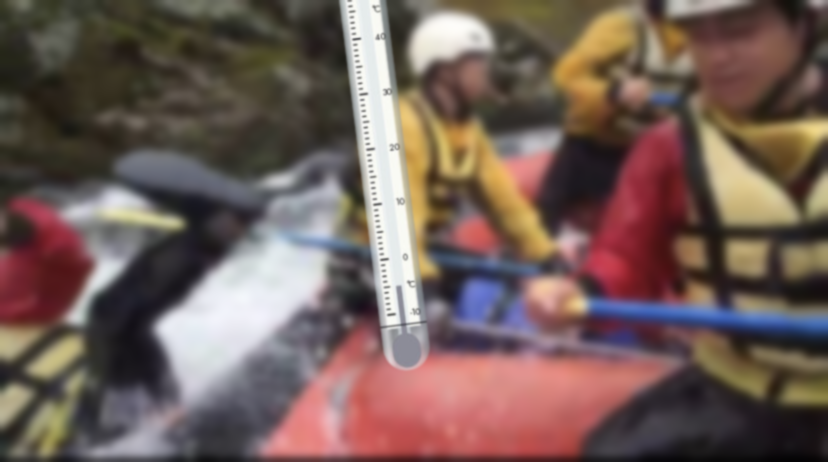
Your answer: **-5** °C
